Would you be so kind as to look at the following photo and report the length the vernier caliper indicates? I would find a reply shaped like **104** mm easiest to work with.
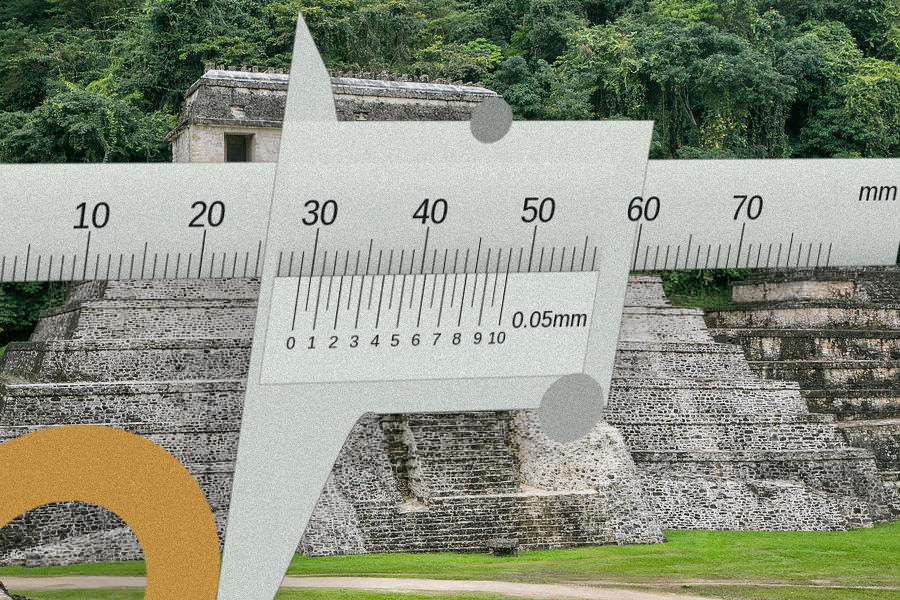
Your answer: **29.0** mm
